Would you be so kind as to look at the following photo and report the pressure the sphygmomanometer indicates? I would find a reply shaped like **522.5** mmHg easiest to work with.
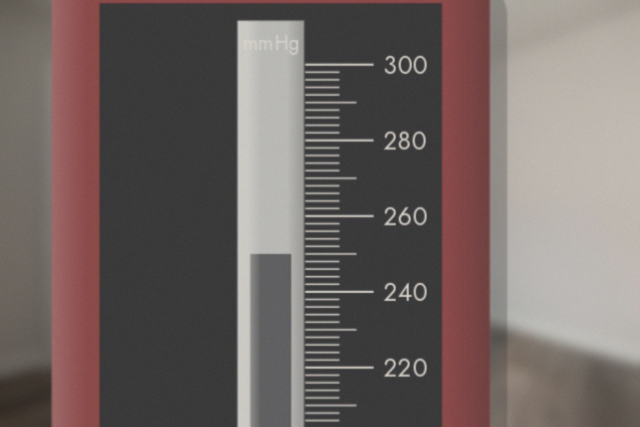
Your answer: **250** mmHg
